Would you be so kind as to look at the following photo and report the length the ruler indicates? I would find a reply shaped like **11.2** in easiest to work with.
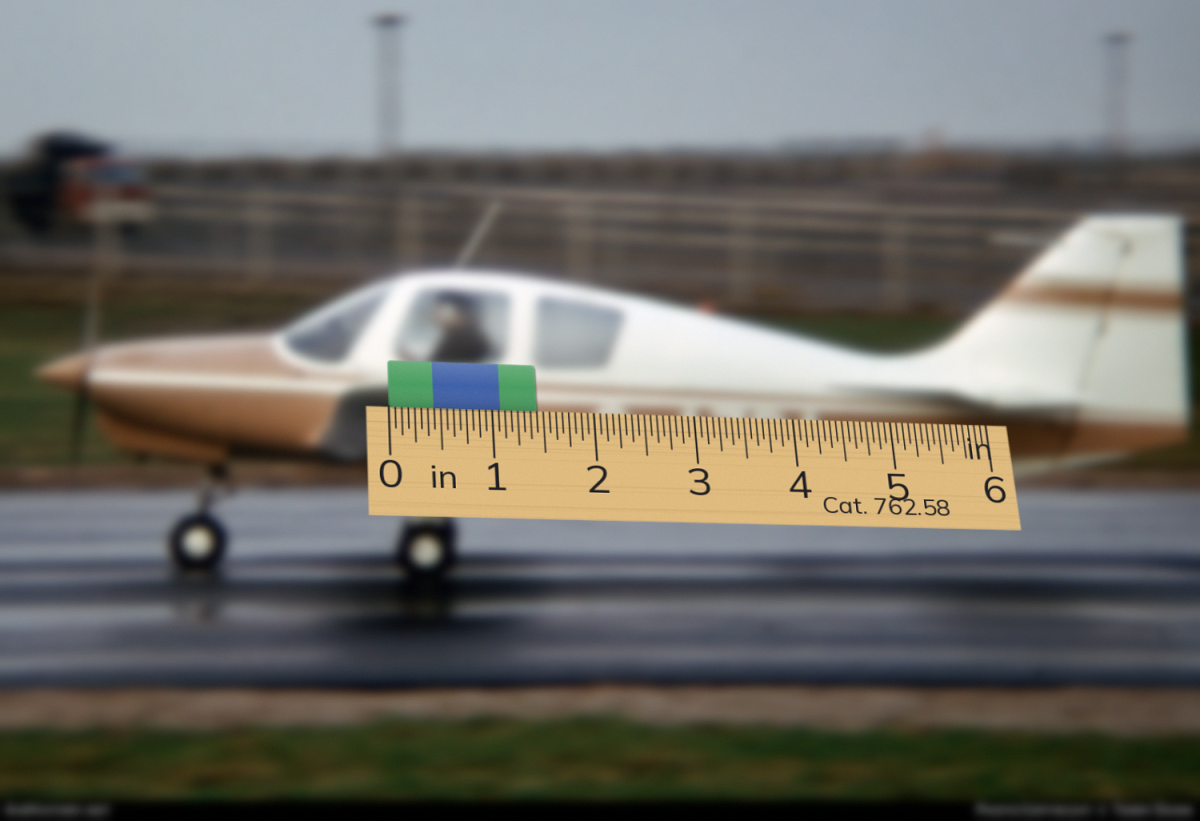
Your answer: **1.4375** in
